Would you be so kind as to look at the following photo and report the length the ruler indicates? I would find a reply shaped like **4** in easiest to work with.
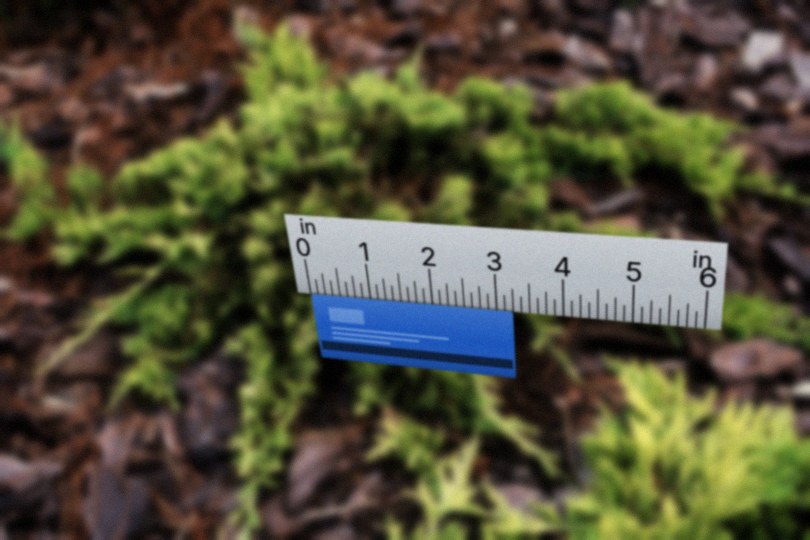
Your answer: **3.25** in
